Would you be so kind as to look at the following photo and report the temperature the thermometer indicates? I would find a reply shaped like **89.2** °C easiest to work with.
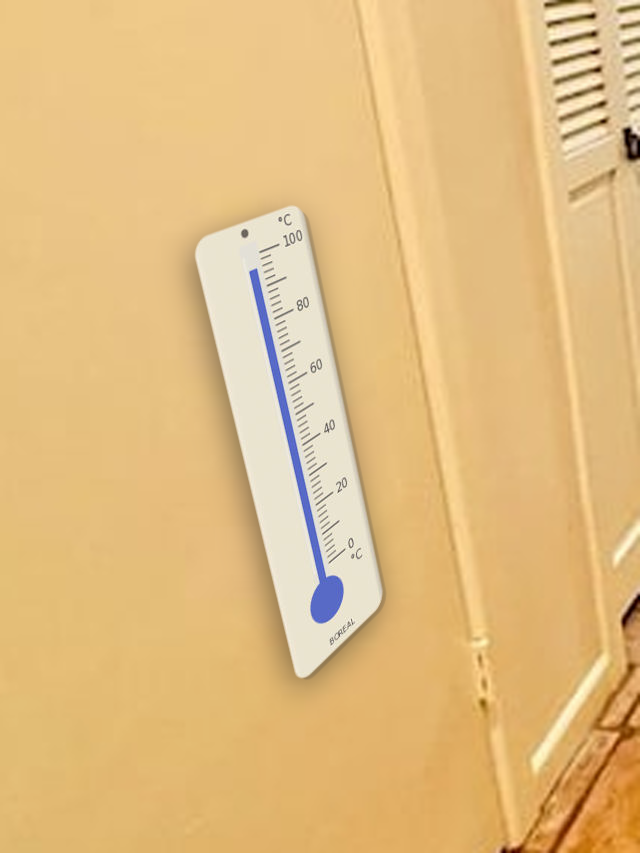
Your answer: **96** °C
